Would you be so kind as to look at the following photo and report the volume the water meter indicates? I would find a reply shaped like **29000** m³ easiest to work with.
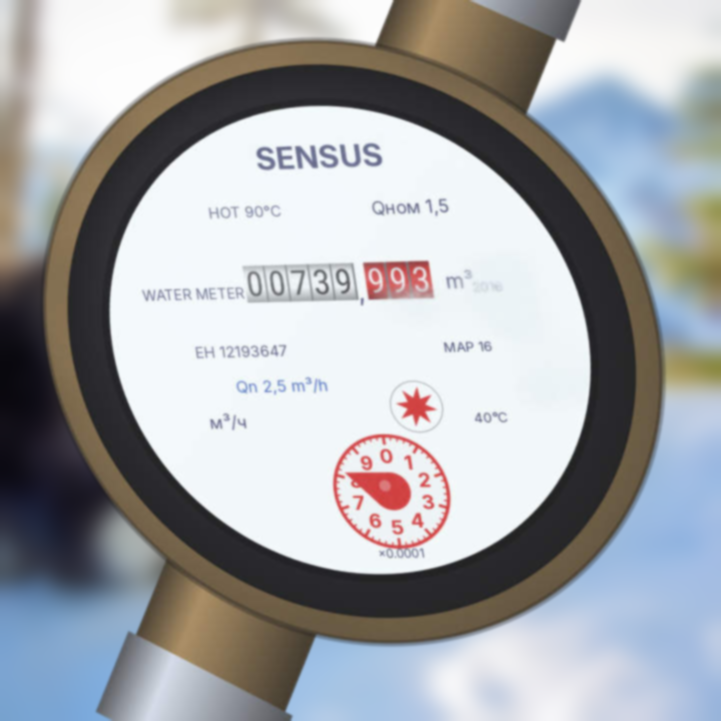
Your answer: **739.9938** m³
